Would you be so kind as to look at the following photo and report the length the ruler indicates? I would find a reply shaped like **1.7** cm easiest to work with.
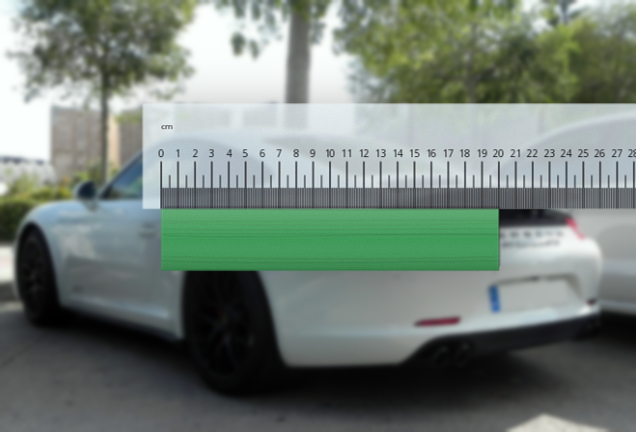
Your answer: **20** cm
